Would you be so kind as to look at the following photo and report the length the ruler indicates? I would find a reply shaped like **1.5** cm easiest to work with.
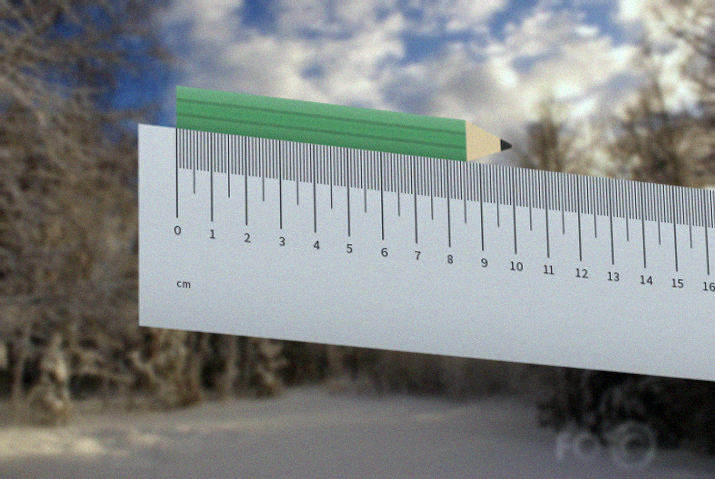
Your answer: **10** cm
